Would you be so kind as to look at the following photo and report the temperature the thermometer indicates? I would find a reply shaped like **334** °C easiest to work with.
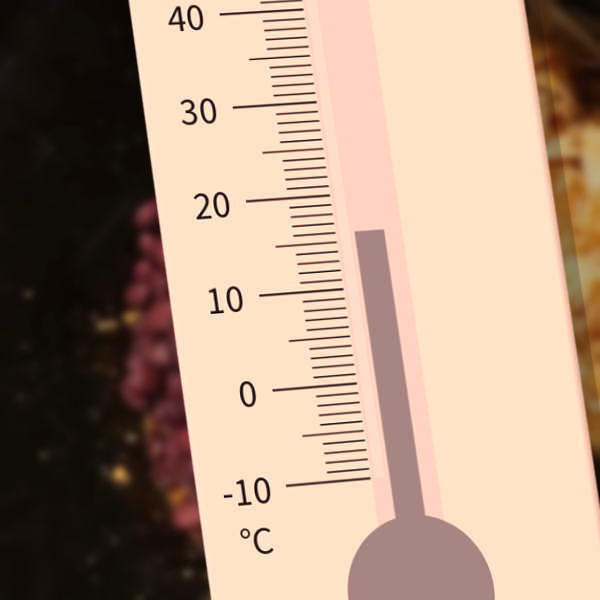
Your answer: **16** °C
